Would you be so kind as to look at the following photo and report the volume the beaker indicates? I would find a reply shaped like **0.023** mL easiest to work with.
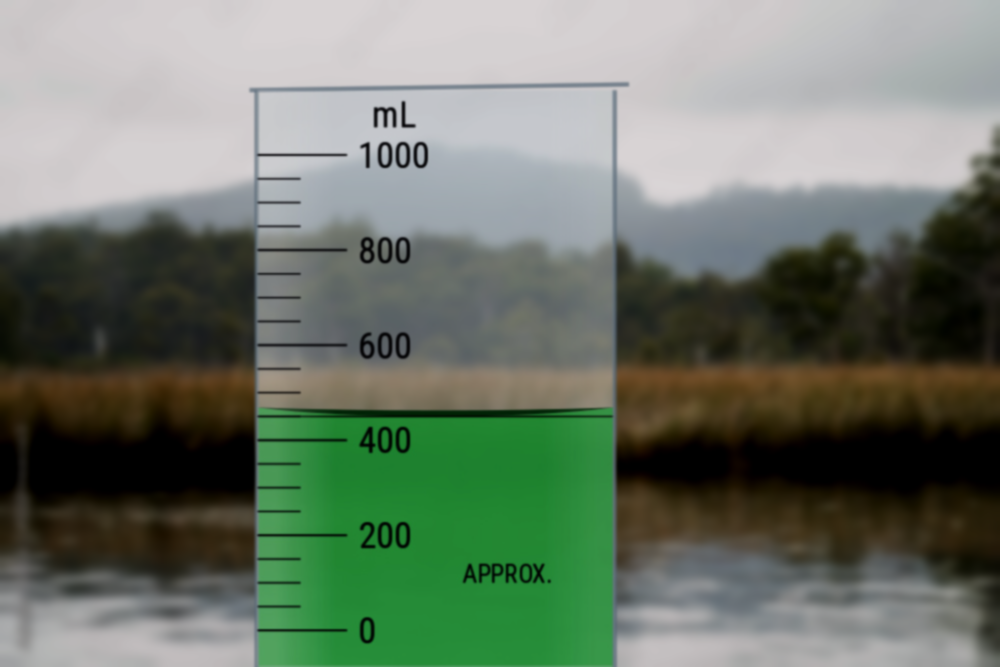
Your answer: **450** mL
